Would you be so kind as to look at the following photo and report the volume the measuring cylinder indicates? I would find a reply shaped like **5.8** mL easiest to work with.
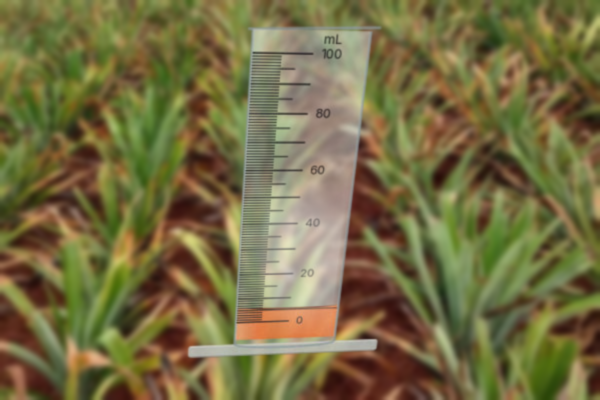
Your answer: **5** mL
